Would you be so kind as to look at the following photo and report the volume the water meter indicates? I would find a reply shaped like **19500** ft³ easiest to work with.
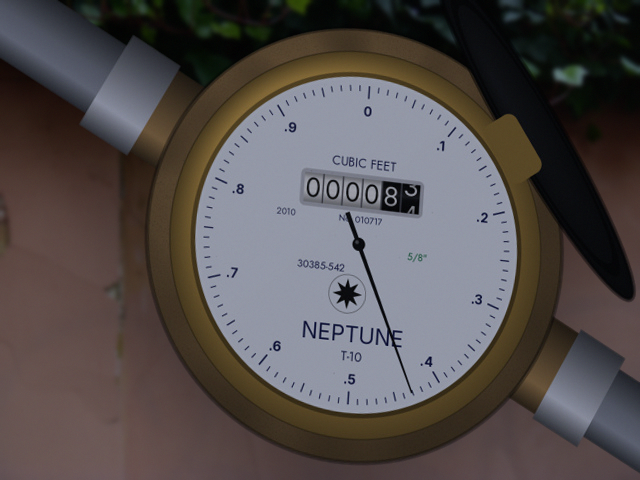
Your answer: **83.43** ft³
